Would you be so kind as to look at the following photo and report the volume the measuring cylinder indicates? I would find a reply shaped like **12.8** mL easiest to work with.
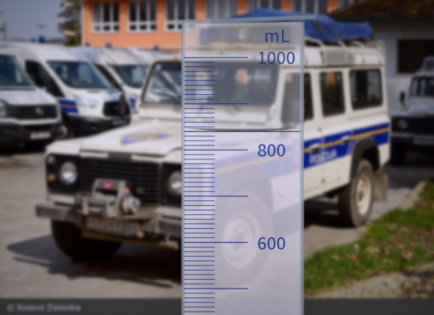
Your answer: **840** mL
